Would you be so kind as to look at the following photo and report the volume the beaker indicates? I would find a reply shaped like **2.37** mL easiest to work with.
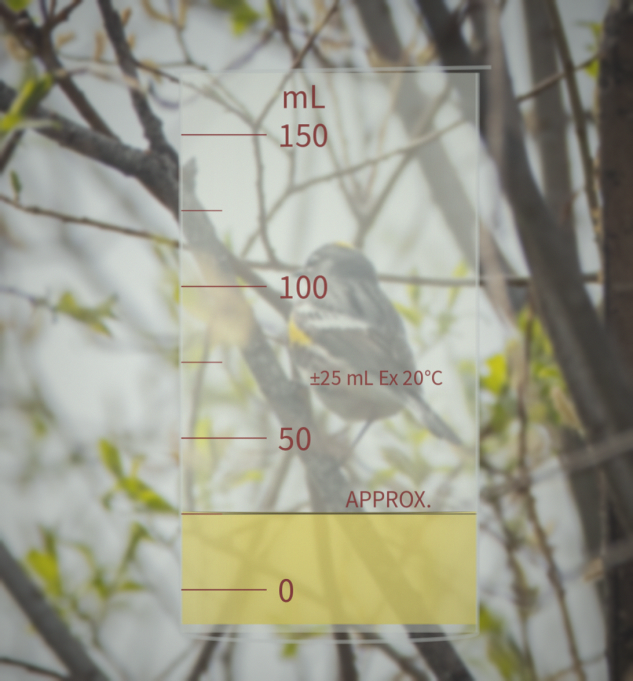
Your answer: **25** mL
